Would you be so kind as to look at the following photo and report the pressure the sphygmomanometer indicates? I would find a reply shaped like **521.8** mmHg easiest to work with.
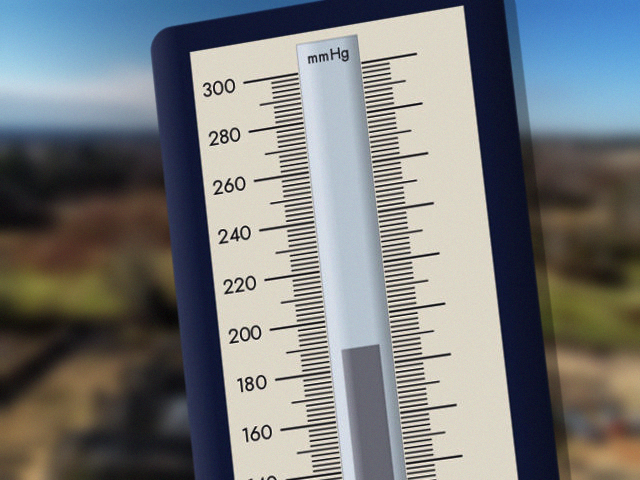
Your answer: **188** mmHg
